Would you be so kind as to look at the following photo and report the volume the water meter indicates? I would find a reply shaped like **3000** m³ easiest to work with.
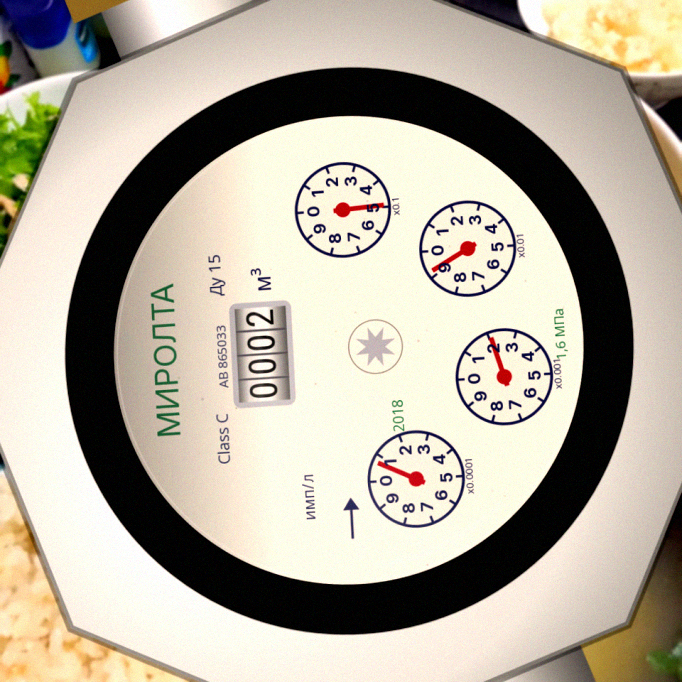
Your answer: **2.4920** m³
